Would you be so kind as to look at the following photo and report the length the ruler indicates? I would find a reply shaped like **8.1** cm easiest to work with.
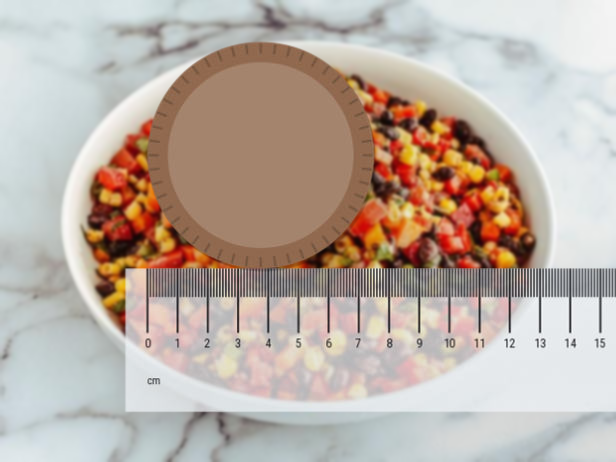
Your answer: **7.5** cm
